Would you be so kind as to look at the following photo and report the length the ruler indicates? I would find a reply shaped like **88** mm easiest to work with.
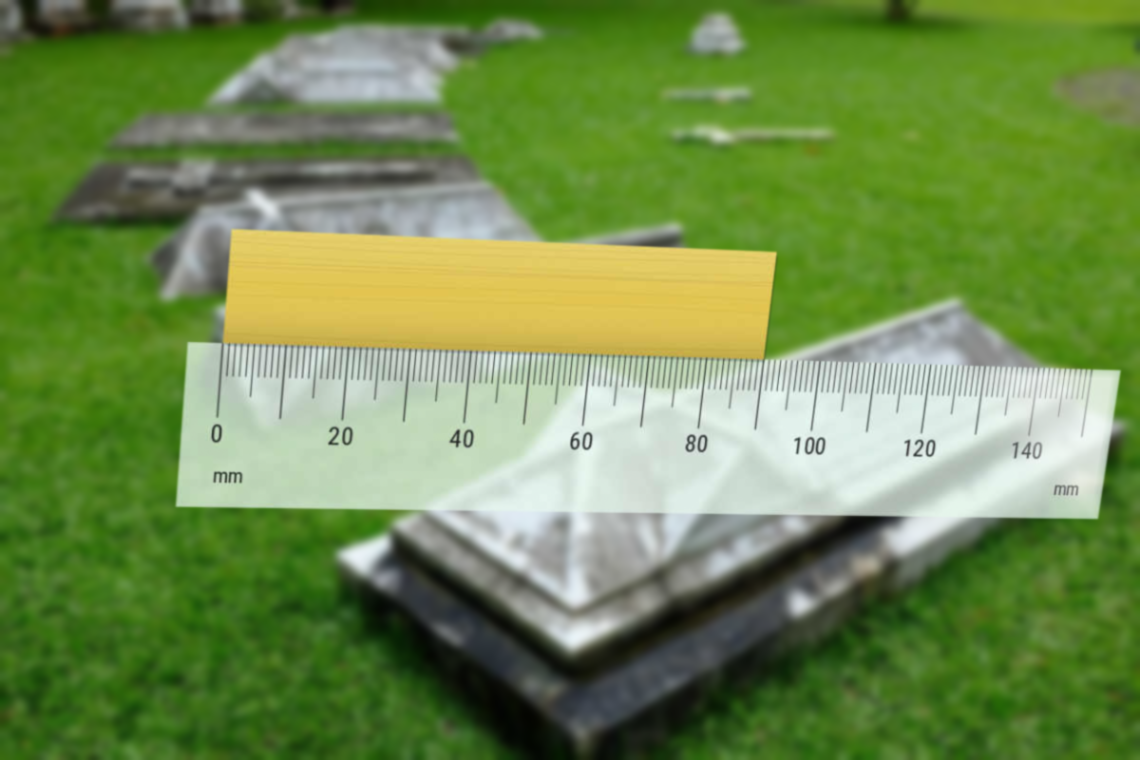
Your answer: **90** mm
